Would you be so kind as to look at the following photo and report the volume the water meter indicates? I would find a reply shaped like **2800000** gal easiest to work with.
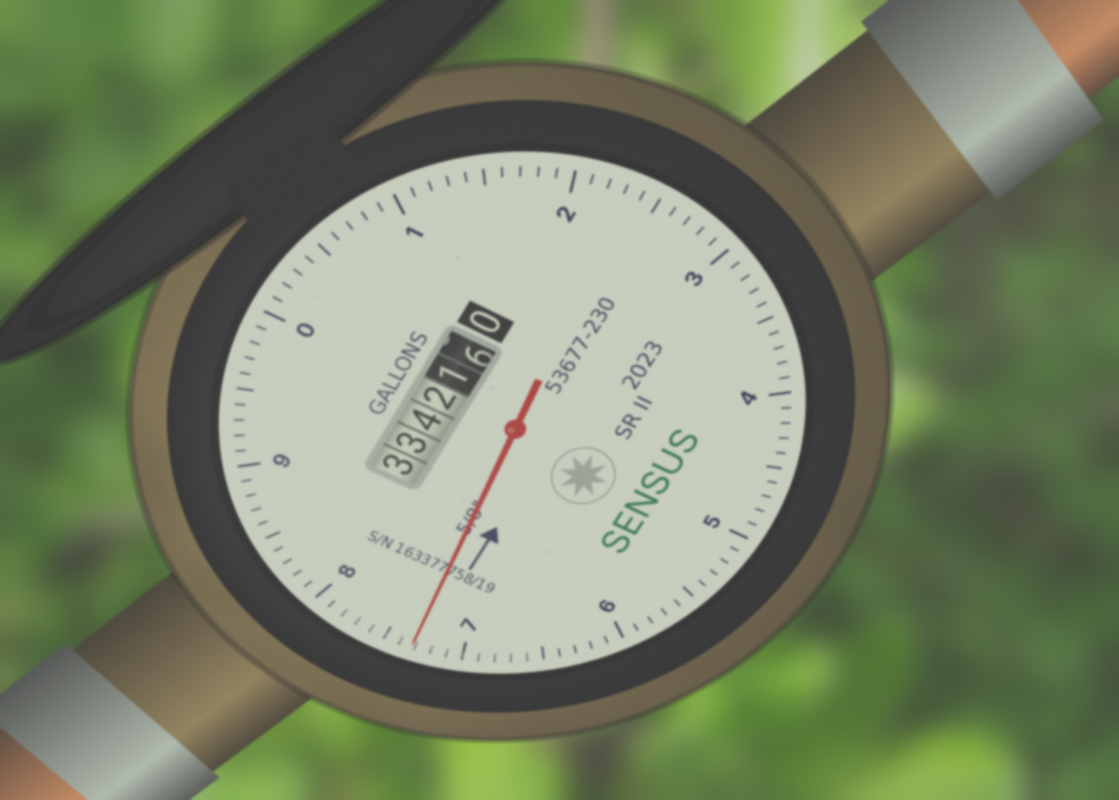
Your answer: **3342157.3** gal
